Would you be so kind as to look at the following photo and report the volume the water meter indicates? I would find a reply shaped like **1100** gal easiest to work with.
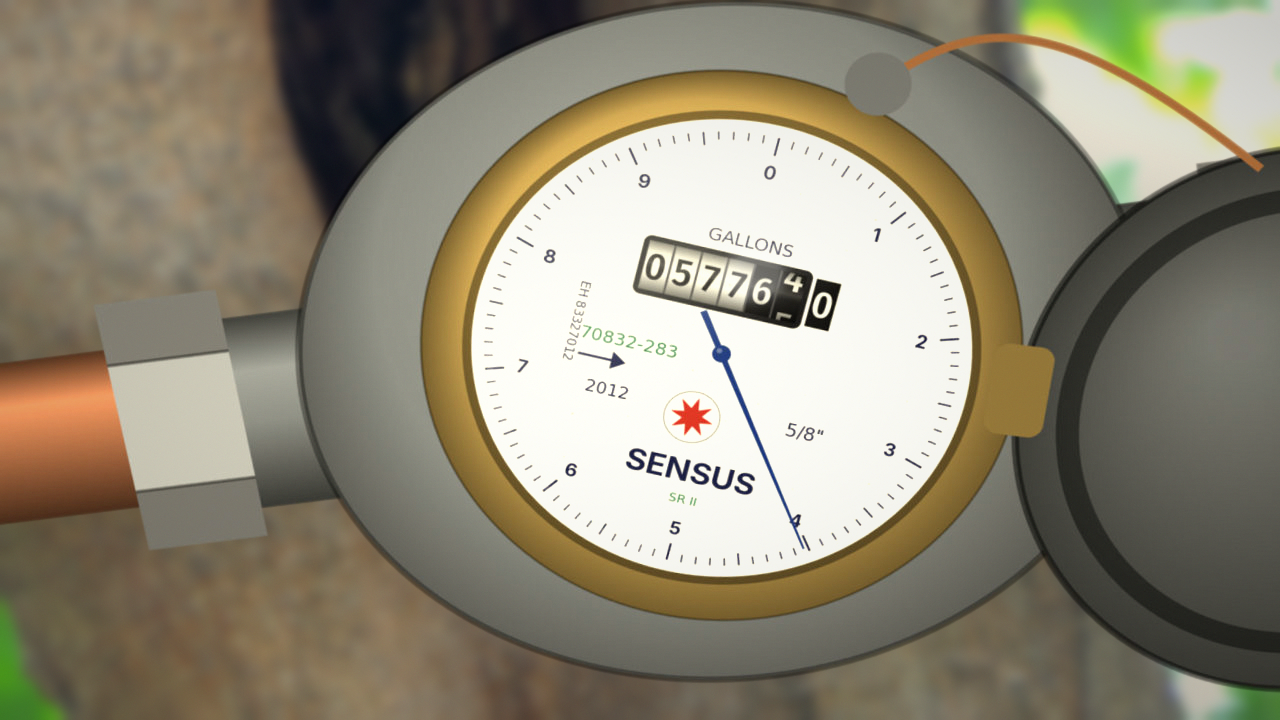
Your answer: **577644.0** gal
